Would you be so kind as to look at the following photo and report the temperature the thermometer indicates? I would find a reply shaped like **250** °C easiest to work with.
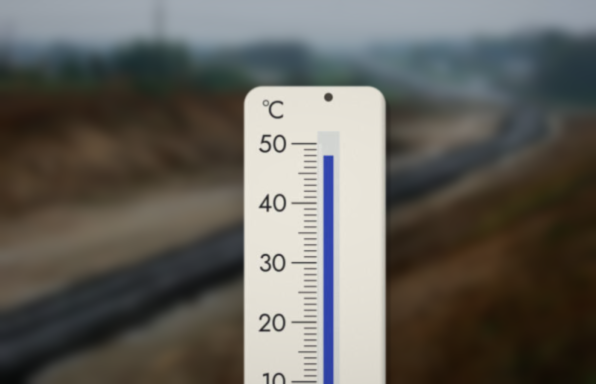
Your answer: **48** °C
